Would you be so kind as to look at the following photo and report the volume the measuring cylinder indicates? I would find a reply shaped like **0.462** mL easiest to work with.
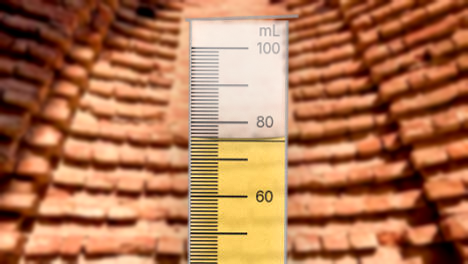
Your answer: **75** mL
